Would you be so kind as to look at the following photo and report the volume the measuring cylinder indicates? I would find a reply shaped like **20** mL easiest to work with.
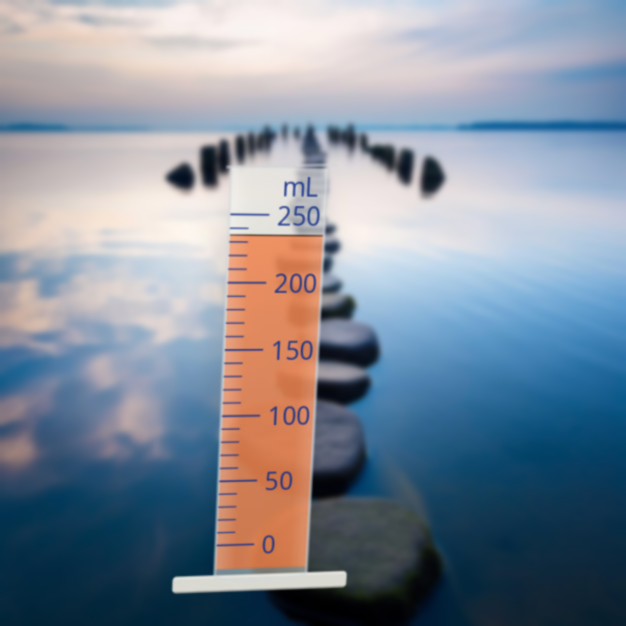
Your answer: **235** mL
